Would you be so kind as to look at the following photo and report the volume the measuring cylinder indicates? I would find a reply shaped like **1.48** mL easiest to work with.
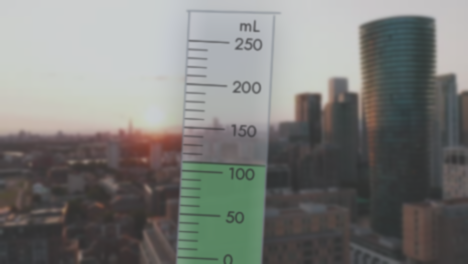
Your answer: **110** mL
